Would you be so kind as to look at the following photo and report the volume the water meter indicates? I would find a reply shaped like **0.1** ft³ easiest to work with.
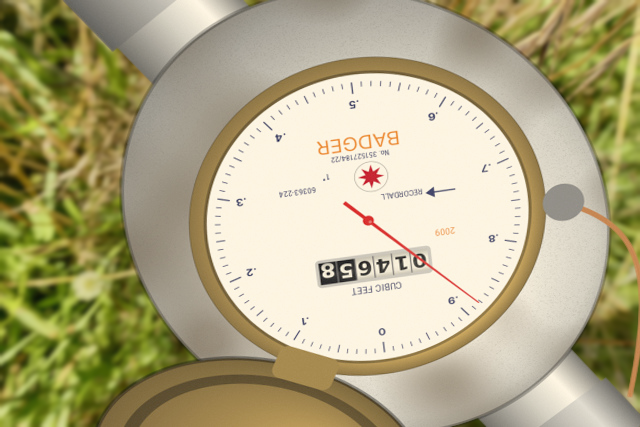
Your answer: **14657.88** ft³
